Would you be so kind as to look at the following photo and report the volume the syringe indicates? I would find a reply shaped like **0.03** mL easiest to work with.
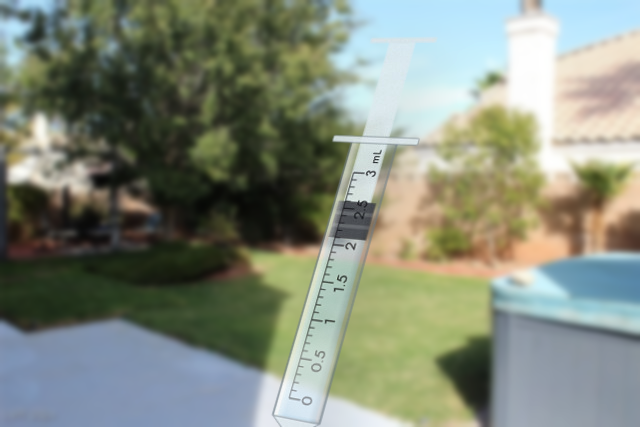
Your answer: **2.1** mL
